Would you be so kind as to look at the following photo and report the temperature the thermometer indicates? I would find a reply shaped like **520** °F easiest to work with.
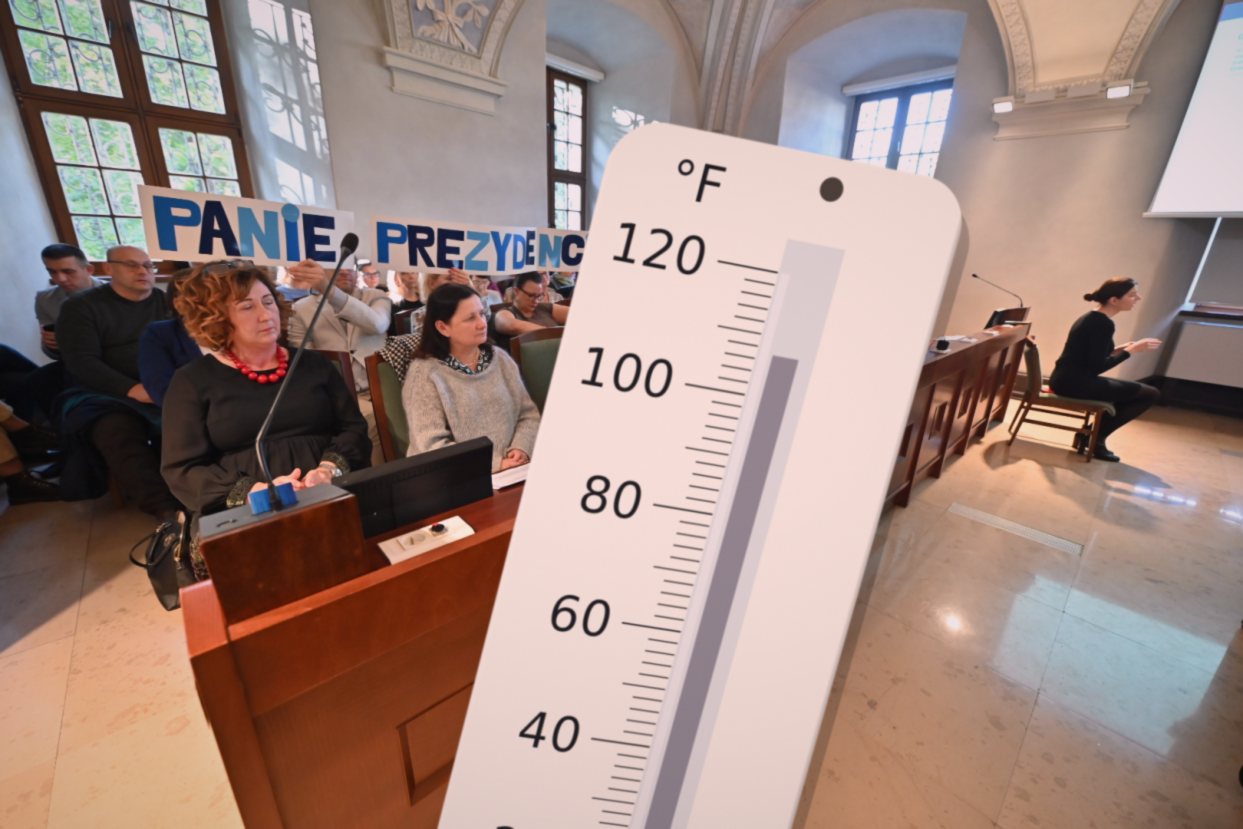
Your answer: **107** °F
